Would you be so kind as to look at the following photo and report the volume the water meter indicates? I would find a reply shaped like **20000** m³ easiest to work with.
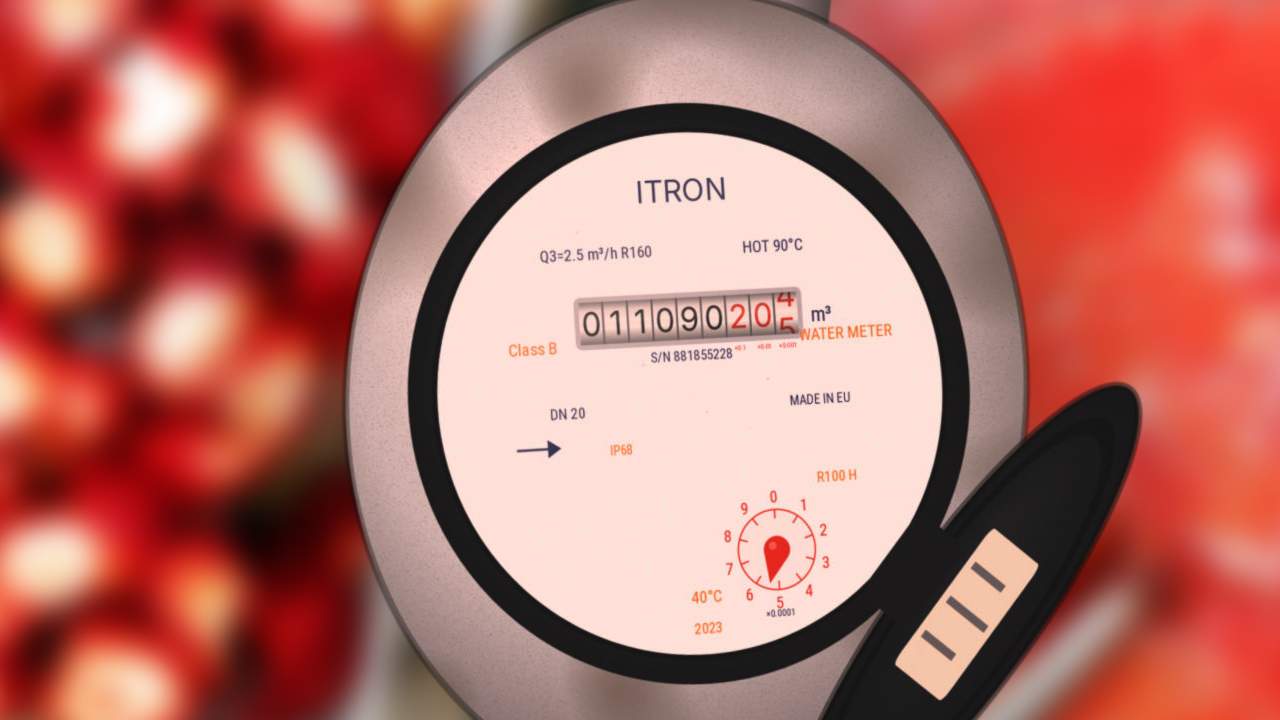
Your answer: **11090.2045** m³
